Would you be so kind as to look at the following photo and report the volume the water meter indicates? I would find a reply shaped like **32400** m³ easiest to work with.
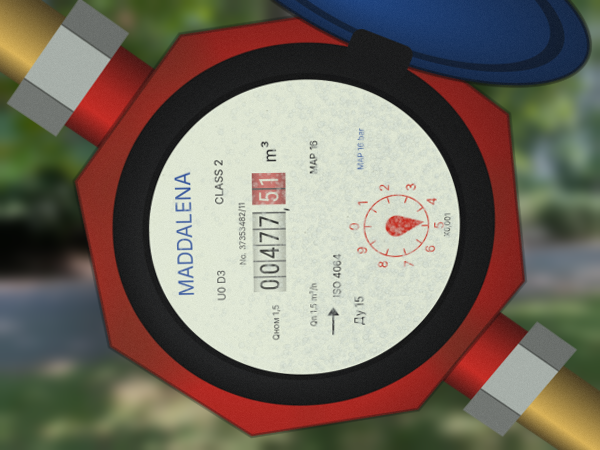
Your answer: **477.514** m³
